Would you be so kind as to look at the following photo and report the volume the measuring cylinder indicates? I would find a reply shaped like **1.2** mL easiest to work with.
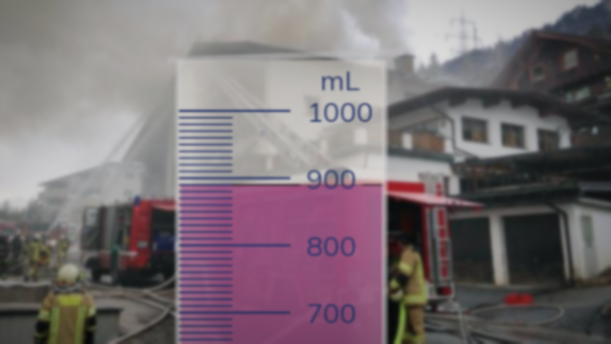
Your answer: **890** mL
